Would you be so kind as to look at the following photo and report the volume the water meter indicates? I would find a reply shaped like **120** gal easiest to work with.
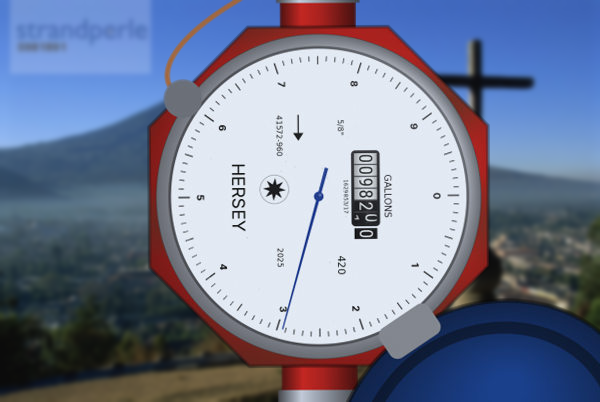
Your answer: **98202.9** gal
